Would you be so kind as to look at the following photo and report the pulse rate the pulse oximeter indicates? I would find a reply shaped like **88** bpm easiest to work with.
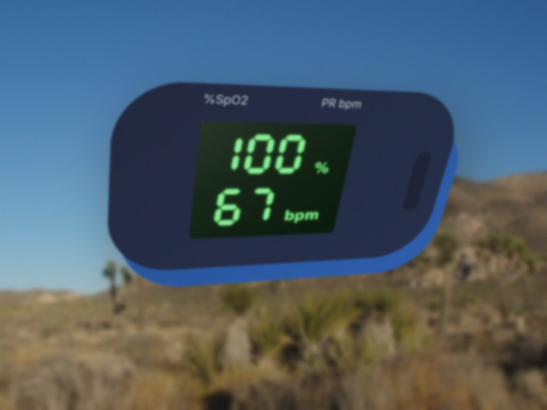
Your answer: **67** bpm
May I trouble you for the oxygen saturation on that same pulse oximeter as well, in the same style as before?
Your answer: **100** %
